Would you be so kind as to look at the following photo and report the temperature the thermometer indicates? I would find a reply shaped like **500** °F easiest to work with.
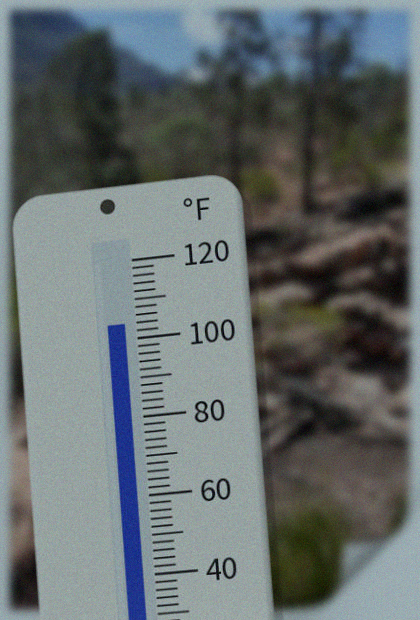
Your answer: **104** °F
